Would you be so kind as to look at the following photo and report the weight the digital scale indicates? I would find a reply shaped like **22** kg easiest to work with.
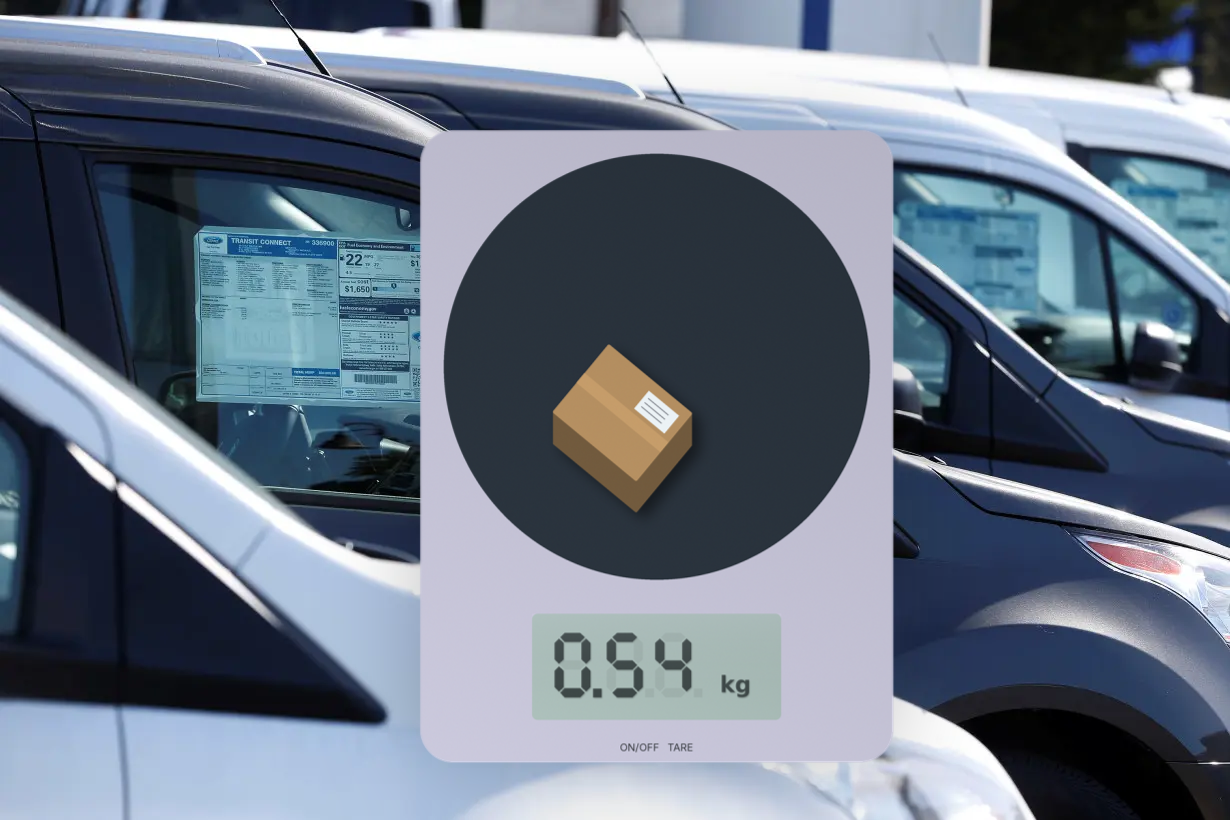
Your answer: **0.54** kg
